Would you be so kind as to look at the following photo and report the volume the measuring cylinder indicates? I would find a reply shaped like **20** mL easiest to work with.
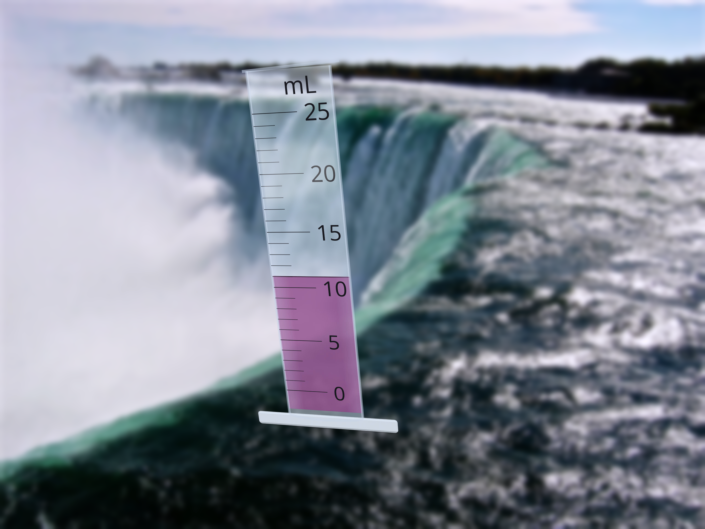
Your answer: **11** mL
